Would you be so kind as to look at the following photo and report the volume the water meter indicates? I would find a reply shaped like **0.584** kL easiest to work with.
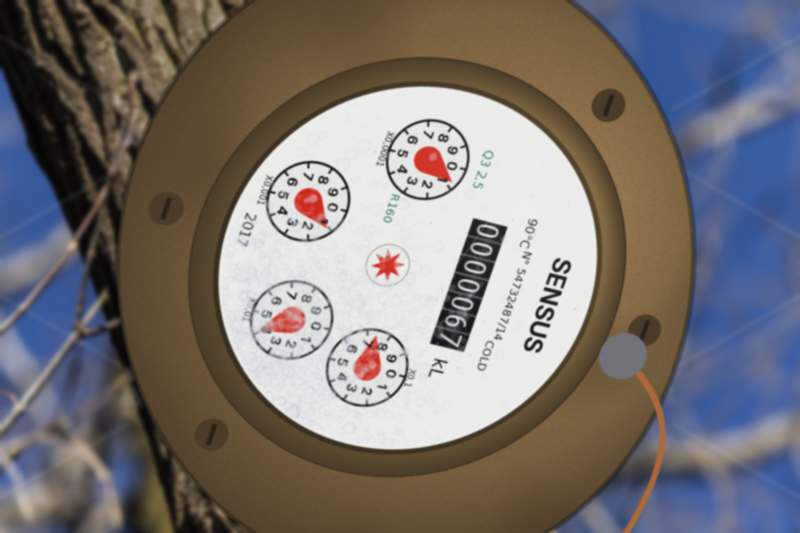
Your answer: **67.7410** kL
